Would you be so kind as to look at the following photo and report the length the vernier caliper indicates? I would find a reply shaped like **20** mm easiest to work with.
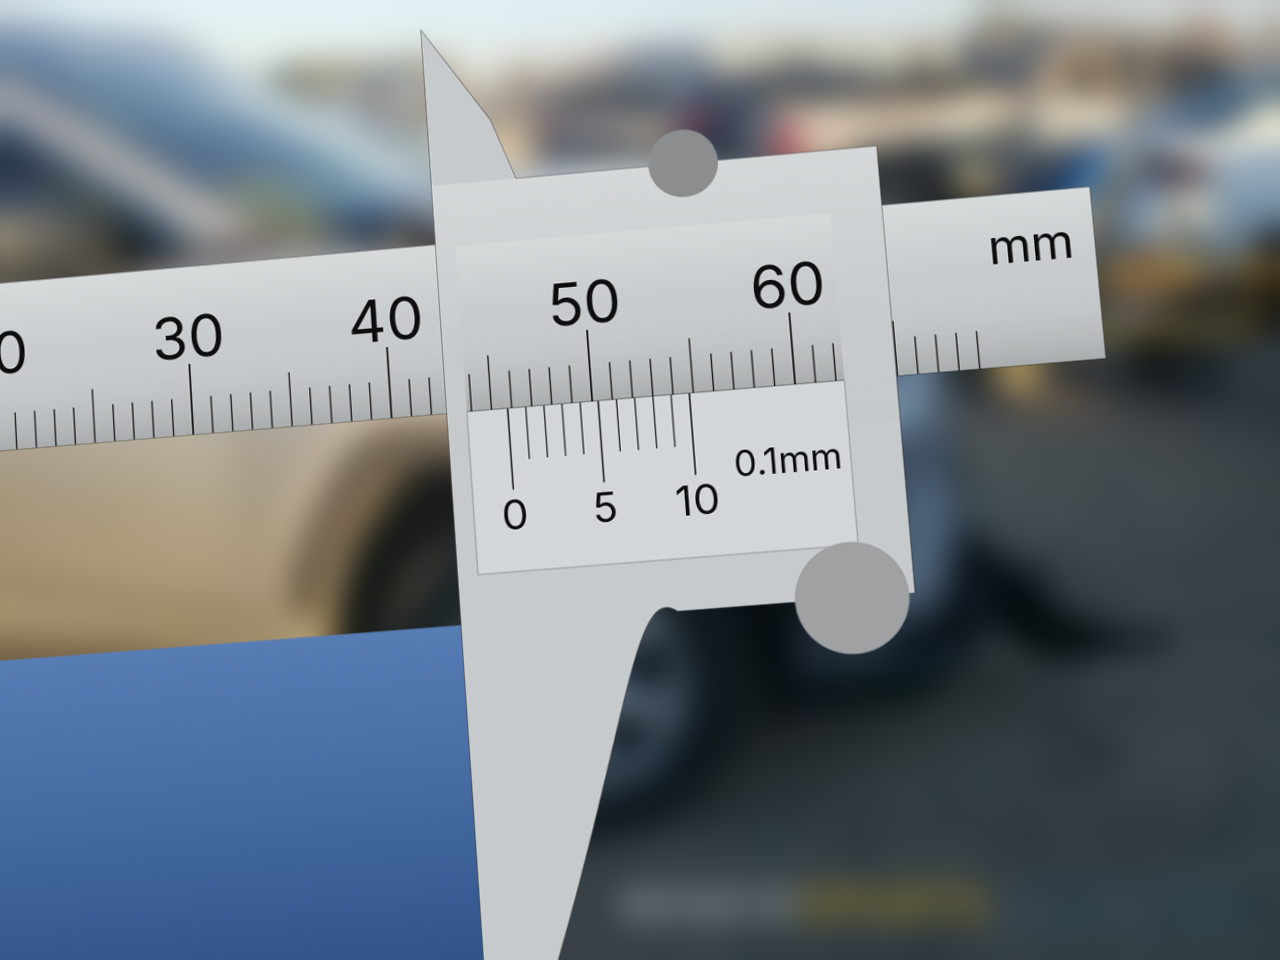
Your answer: **45.8** mm
